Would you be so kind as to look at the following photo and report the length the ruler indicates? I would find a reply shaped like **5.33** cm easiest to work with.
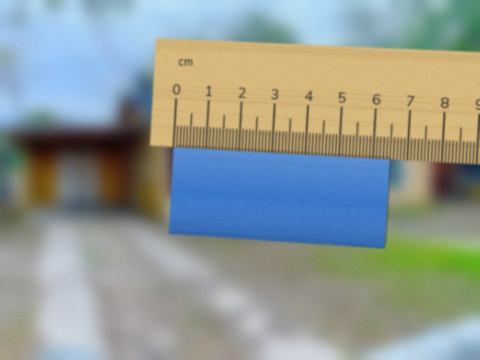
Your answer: **6.5** cm
